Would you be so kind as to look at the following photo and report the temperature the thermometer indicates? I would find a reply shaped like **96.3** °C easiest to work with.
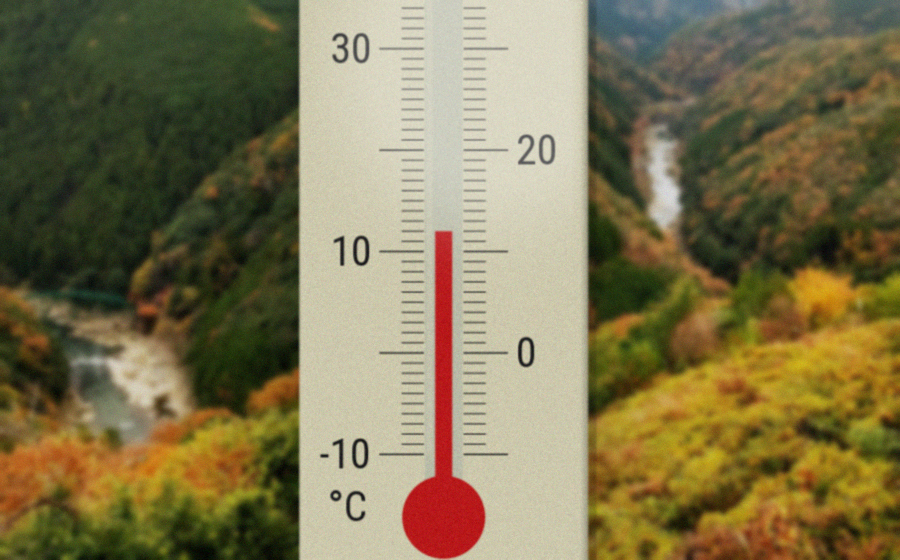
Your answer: **12** °C
